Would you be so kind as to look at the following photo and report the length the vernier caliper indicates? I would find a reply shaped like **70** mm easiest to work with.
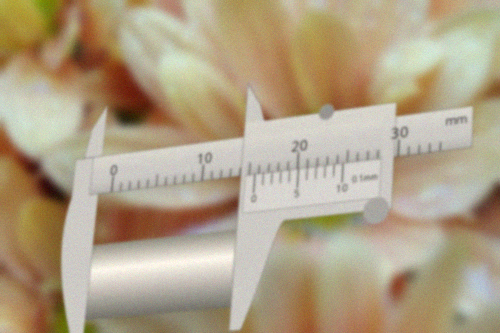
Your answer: **15.6** mm
